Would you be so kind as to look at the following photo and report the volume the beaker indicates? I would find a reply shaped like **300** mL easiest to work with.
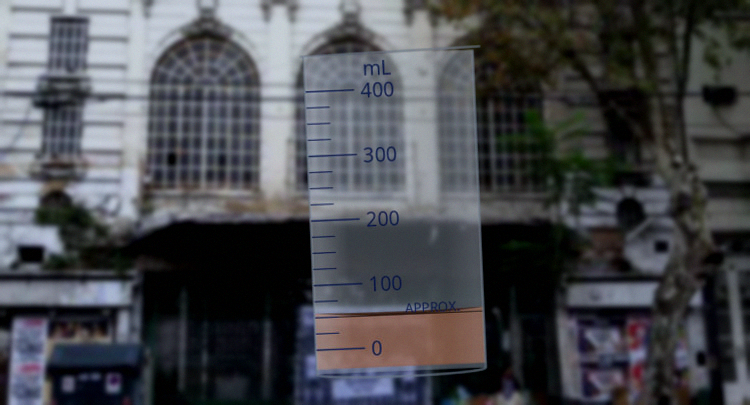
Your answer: **50** mL
